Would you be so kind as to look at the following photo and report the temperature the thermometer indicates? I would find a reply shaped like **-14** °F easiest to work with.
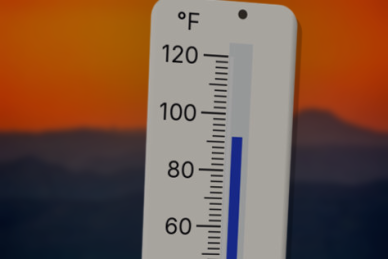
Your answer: **92** °F
